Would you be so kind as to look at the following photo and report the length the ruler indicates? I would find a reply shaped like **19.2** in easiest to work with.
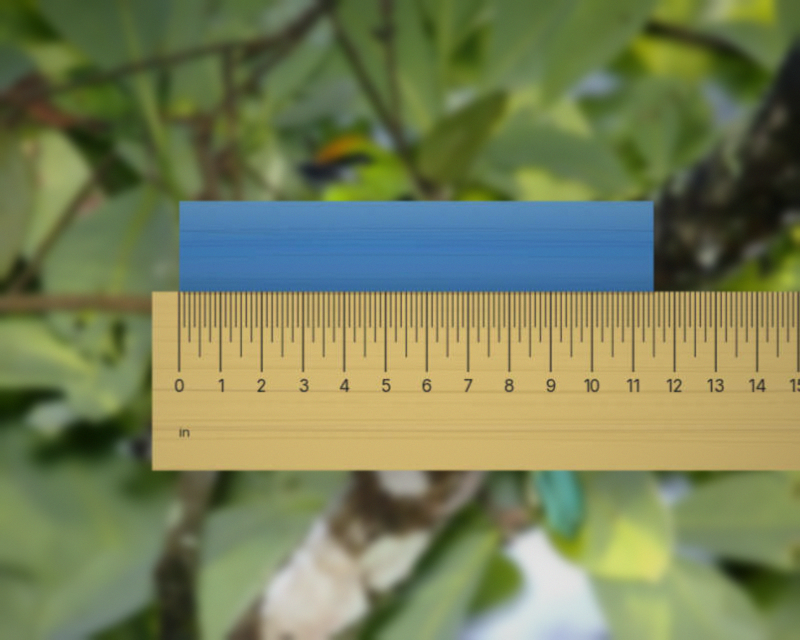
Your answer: **11.5** in
